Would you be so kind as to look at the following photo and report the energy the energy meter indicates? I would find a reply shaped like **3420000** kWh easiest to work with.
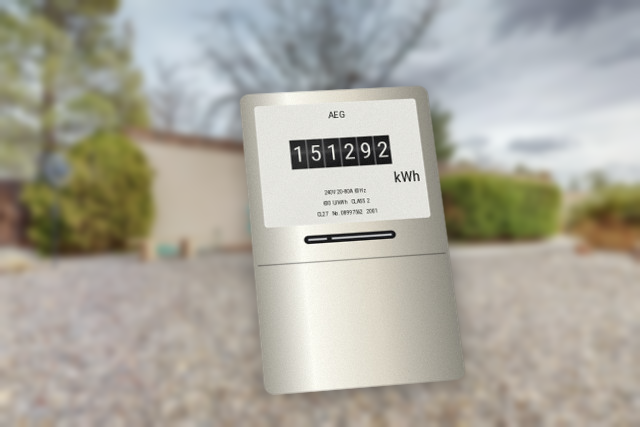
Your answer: **151292** kWh
